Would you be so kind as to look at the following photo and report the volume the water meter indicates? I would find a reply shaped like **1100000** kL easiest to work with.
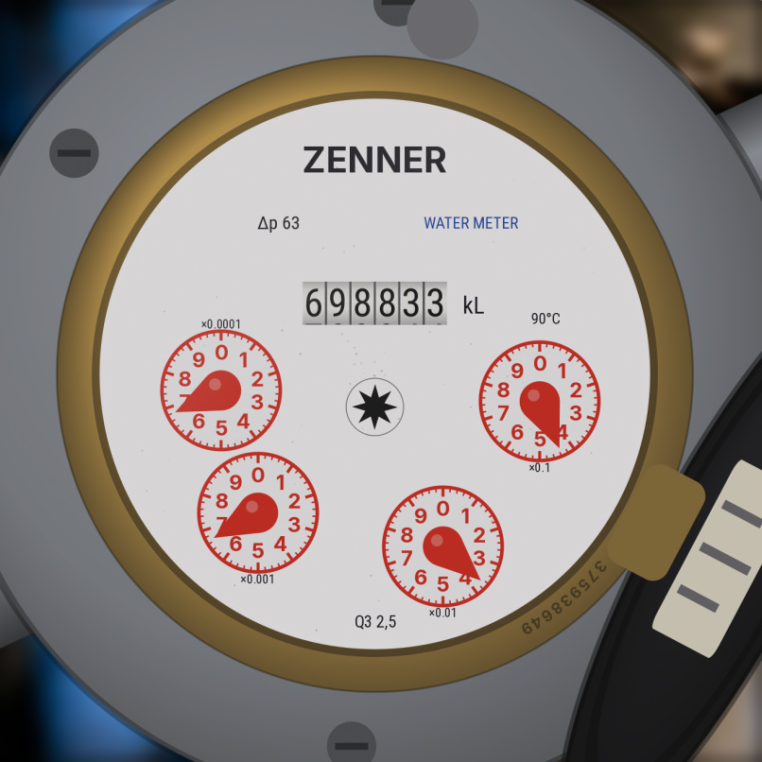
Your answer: **698833.4366** kL
